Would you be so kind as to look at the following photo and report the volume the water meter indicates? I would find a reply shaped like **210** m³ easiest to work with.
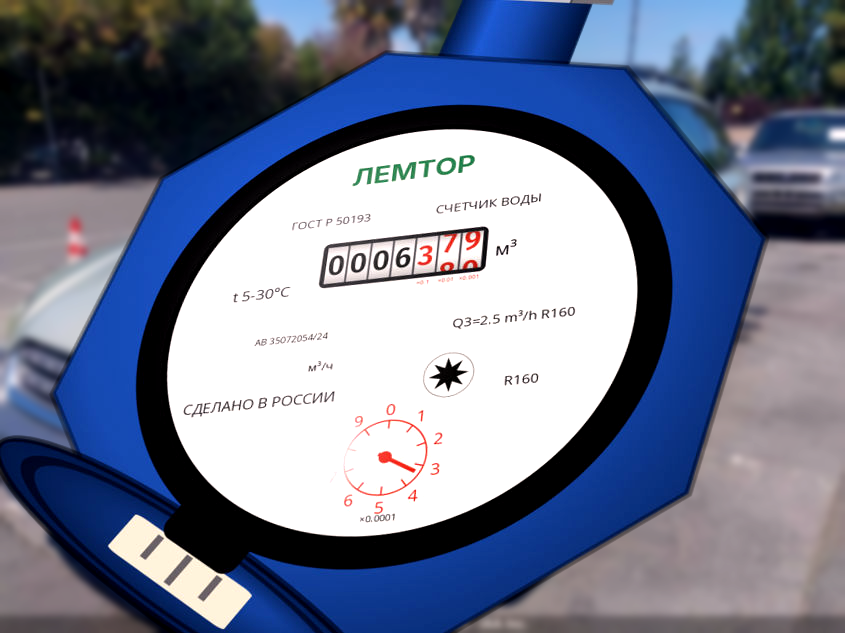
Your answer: **6.3793** m³
